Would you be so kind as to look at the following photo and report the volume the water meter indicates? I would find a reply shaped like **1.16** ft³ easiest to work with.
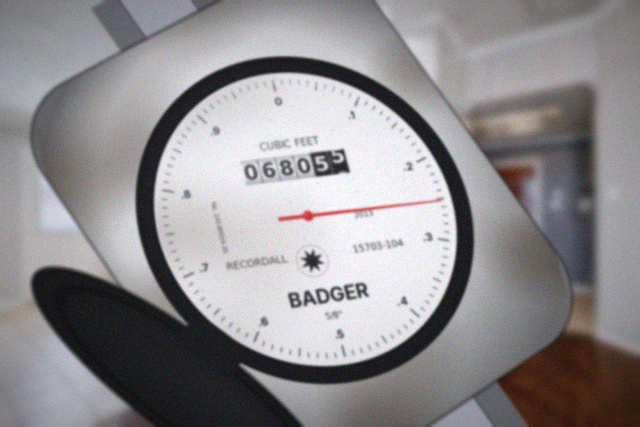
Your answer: **68055.25** ft³
